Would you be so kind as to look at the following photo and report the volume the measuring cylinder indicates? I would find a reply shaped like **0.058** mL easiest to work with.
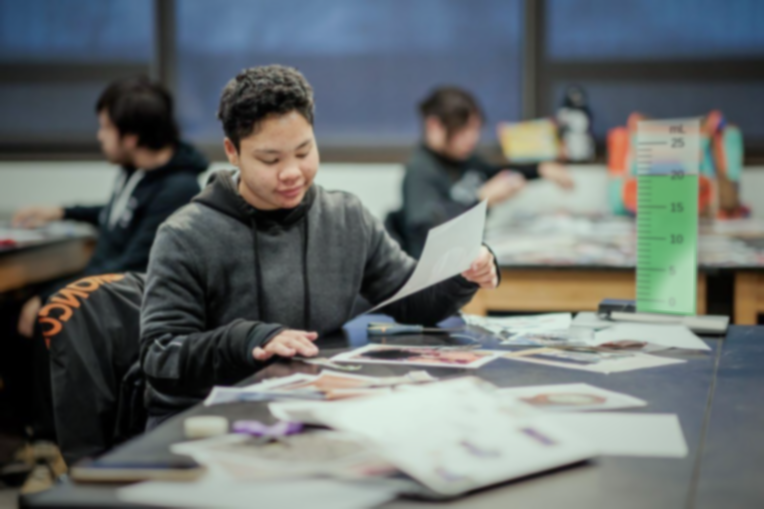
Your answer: **20** mL
